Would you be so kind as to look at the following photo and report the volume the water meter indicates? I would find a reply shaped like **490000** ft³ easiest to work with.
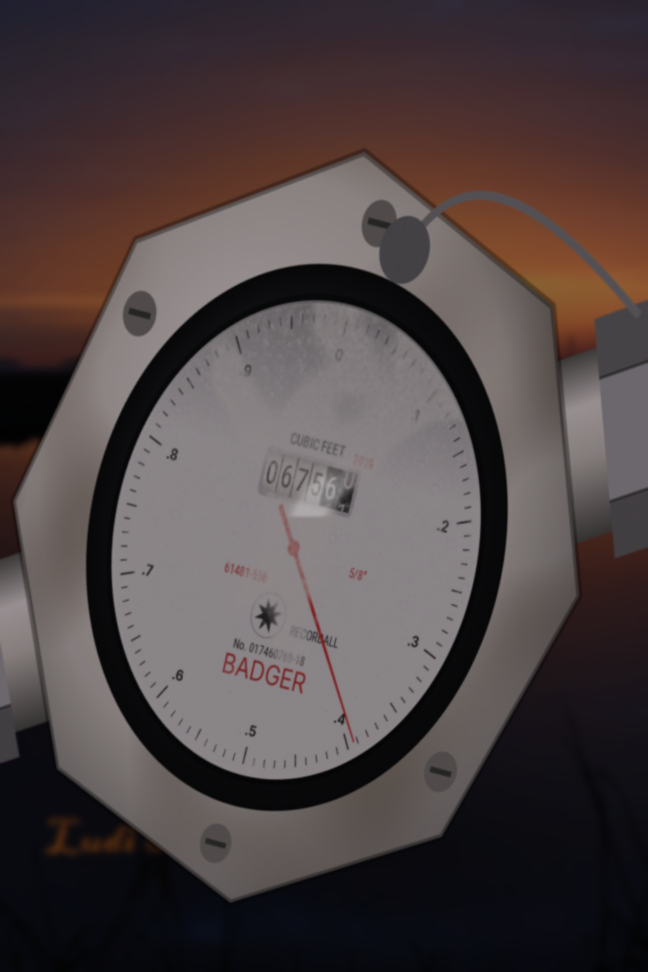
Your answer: **67560.39** ft³
